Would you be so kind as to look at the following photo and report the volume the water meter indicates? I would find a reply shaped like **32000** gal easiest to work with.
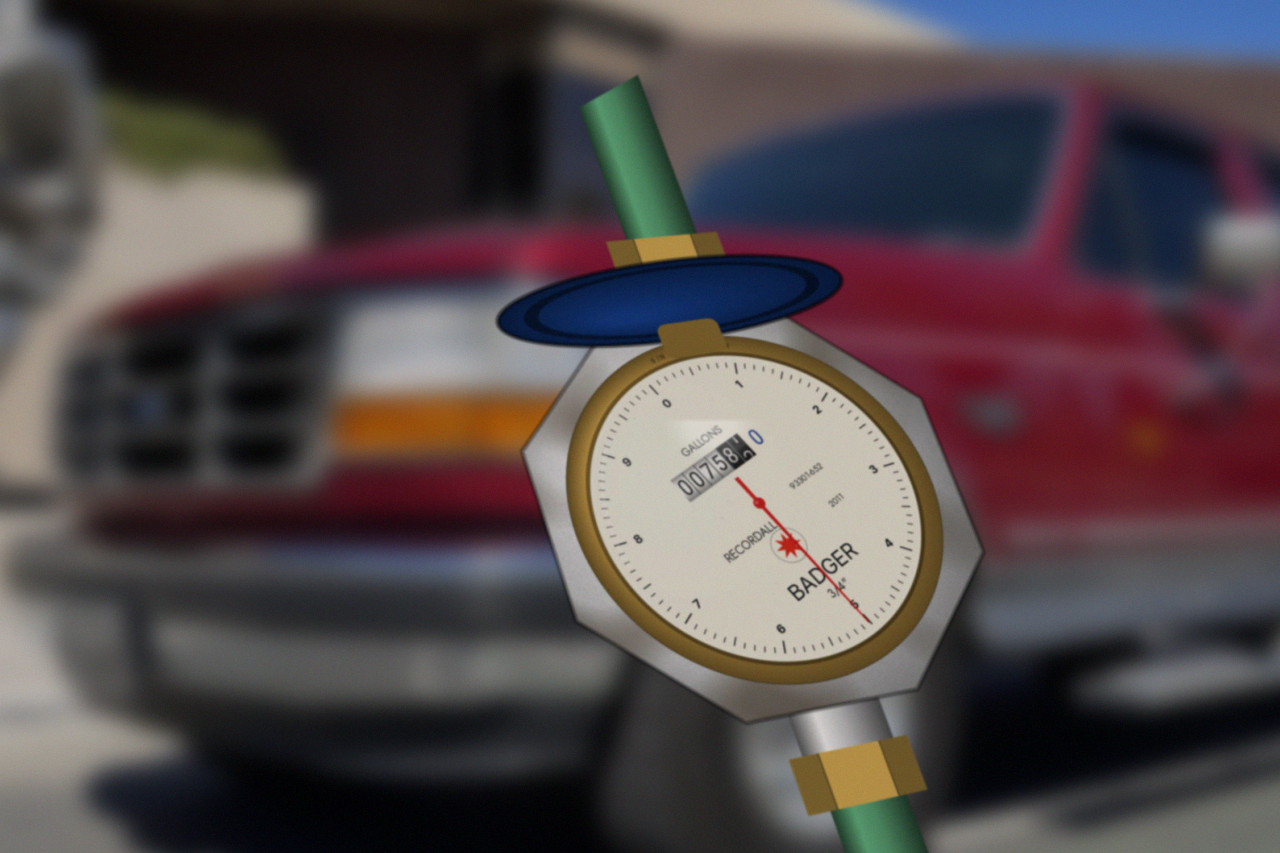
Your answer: **75815.0** gal
